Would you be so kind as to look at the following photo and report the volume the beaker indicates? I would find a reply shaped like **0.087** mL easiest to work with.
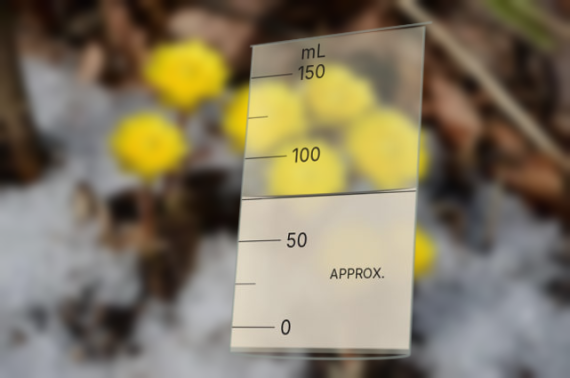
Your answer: **75** mL
